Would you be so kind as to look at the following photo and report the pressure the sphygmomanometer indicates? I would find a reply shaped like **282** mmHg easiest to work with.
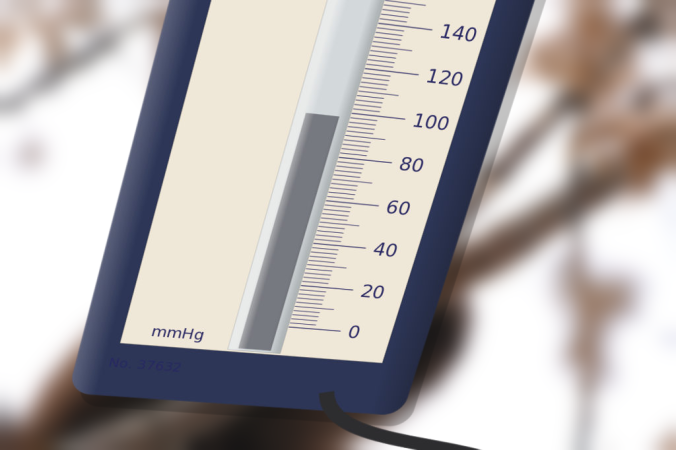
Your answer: **98** mmHg
